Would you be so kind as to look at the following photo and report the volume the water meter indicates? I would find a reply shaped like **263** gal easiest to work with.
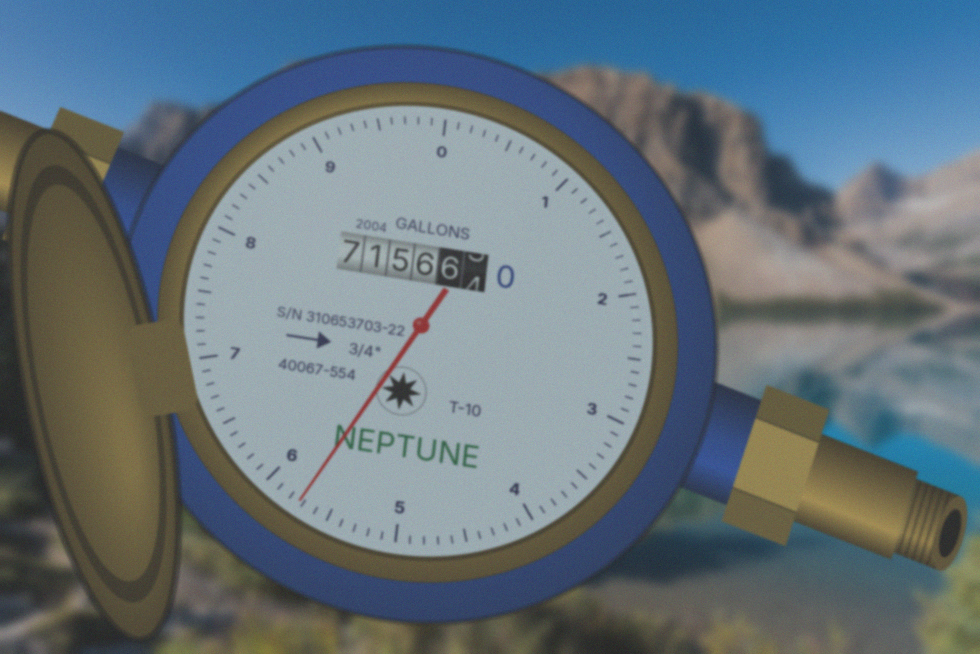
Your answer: **7156635.7** gal
